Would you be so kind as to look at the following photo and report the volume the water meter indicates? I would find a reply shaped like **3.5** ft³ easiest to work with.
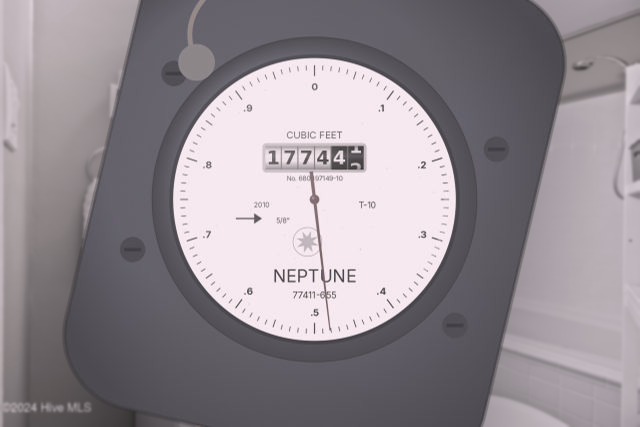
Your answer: **177441.48** ft³
